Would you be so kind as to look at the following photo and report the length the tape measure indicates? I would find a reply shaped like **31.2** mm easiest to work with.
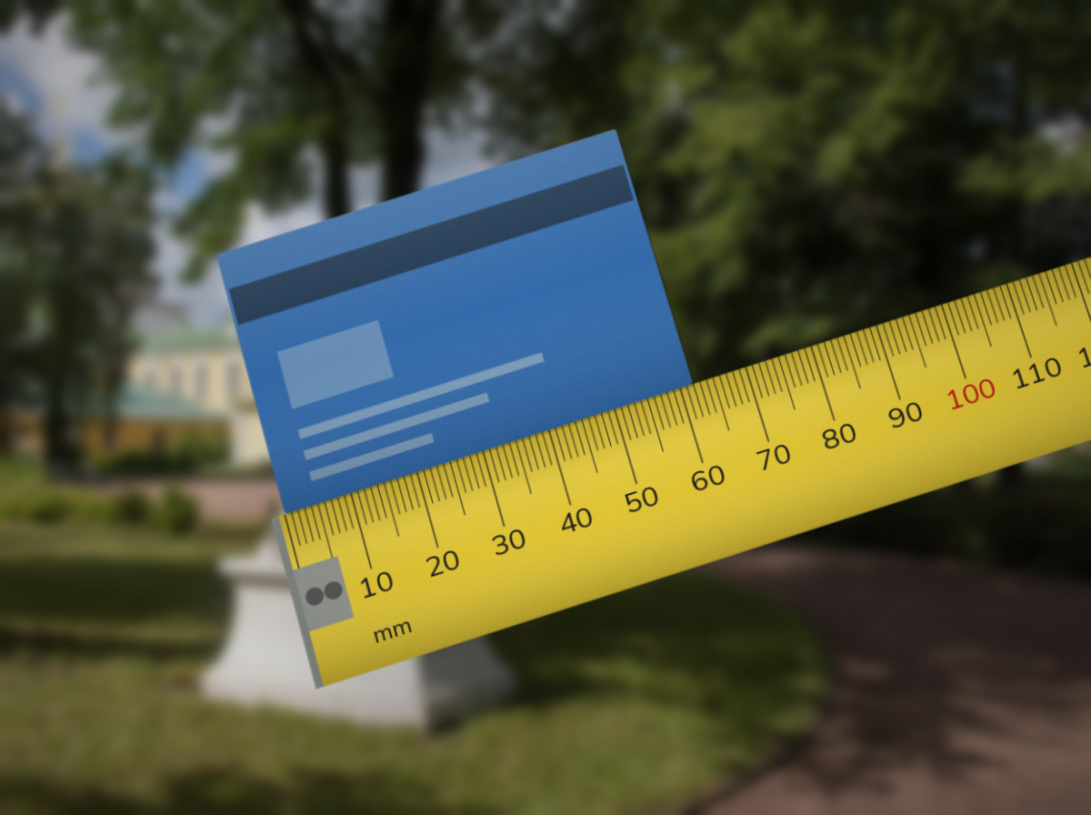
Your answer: **62** mm
